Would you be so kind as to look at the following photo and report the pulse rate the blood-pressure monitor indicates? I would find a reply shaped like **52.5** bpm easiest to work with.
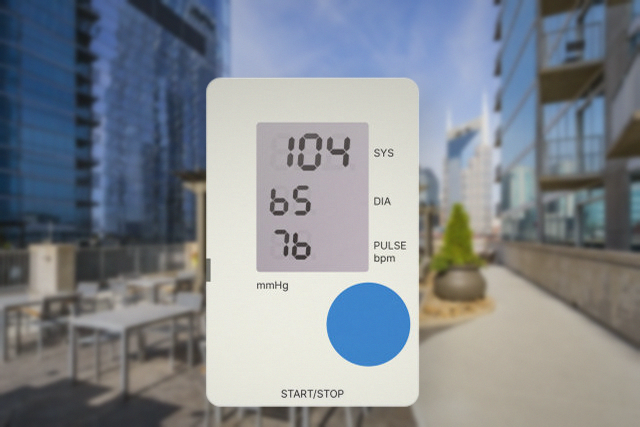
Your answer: **76** bpm
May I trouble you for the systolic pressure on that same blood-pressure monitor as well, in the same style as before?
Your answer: **104** mmHg
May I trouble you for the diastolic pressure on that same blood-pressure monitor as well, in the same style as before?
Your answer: **65** mmHg
